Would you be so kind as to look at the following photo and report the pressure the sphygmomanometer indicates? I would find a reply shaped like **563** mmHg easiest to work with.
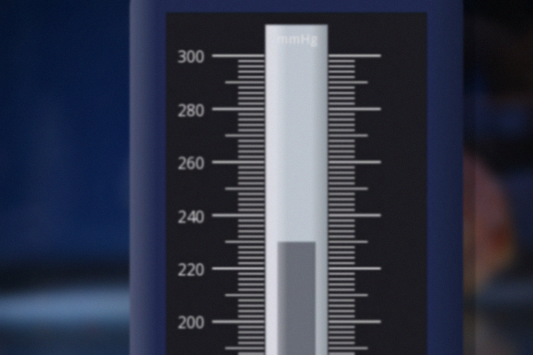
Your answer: **230** mmHg
